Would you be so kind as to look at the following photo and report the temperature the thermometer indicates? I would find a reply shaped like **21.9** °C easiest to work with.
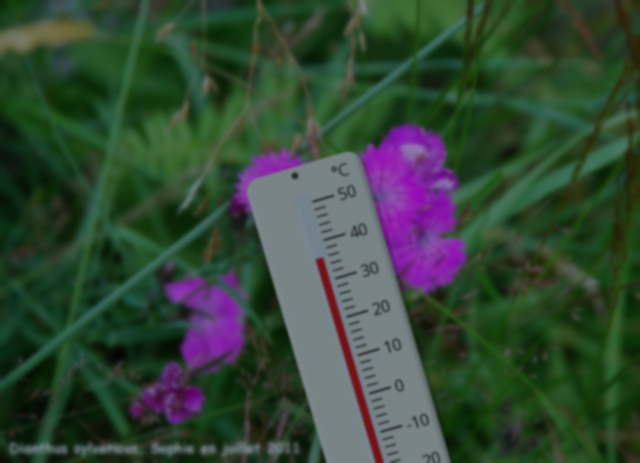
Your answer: **36** °C
